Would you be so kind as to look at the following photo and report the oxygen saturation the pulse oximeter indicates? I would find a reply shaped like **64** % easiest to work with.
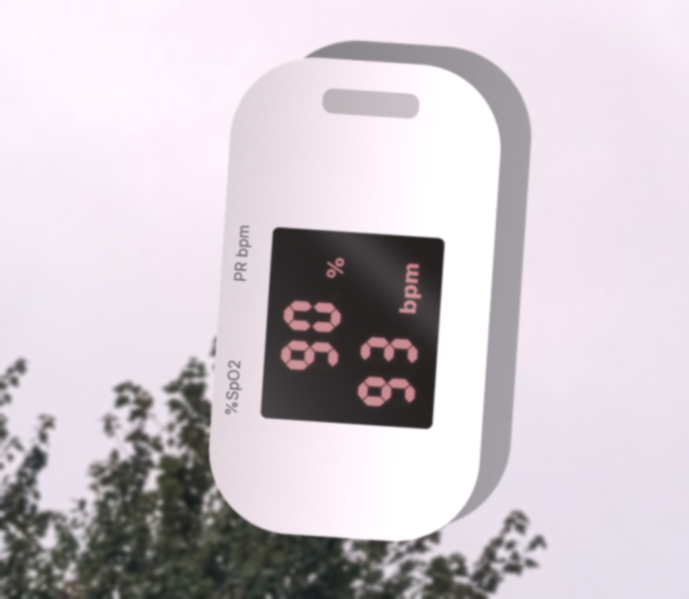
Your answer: **90** %
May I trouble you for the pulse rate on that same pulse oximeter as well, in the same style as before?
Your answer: **93** bpm
